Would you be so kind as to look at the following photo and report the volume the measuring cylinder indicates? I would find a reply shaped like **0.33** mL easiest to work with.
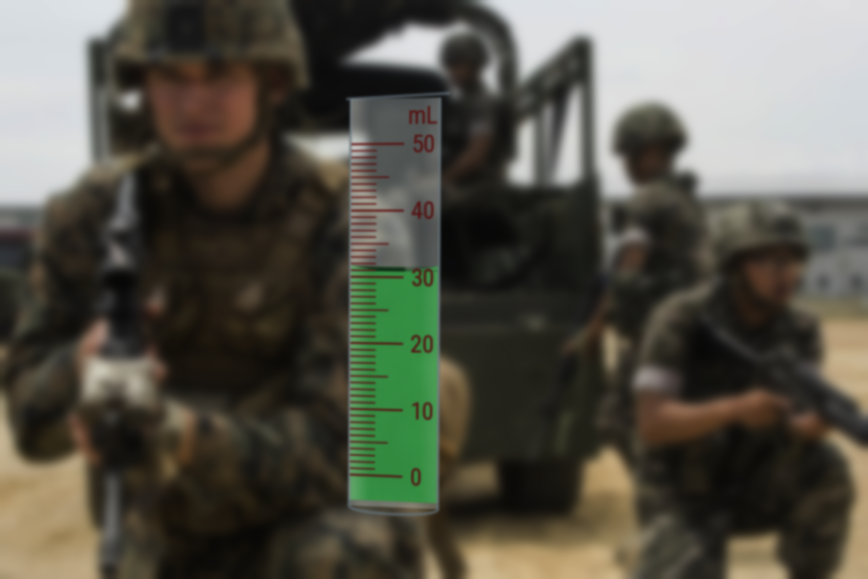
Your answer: **31** mL
